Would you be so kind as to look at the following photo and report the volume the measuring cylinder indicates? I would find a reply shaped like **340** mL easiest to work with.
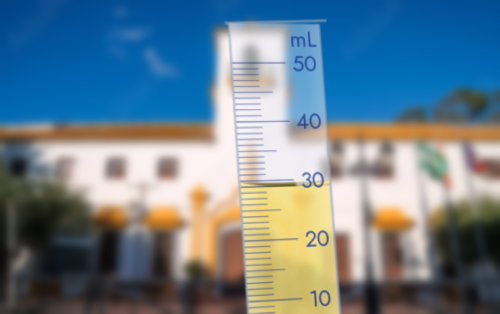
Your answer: **29** mL
